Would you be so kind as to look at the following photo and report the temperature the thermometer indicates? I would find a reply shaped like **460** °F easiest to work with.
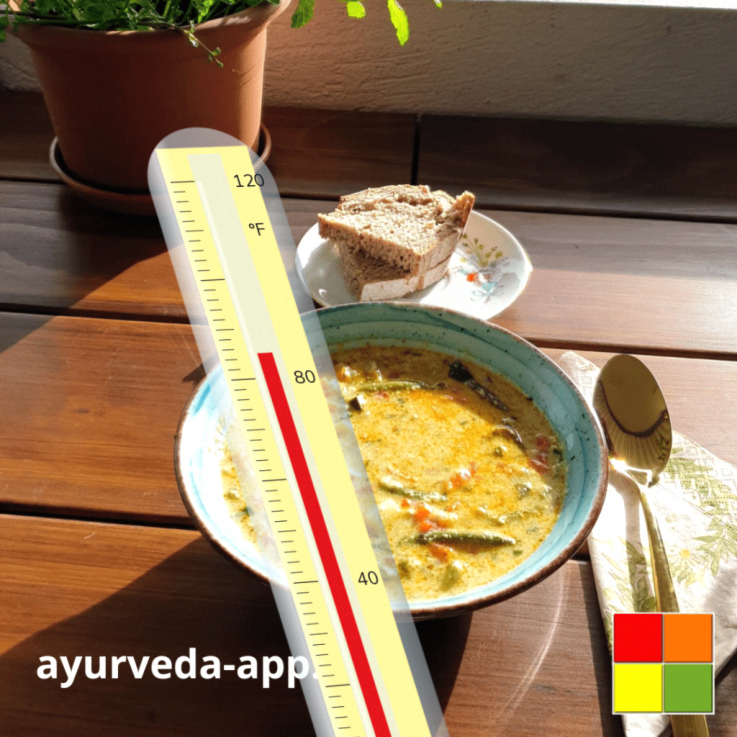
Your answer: **85** °F
